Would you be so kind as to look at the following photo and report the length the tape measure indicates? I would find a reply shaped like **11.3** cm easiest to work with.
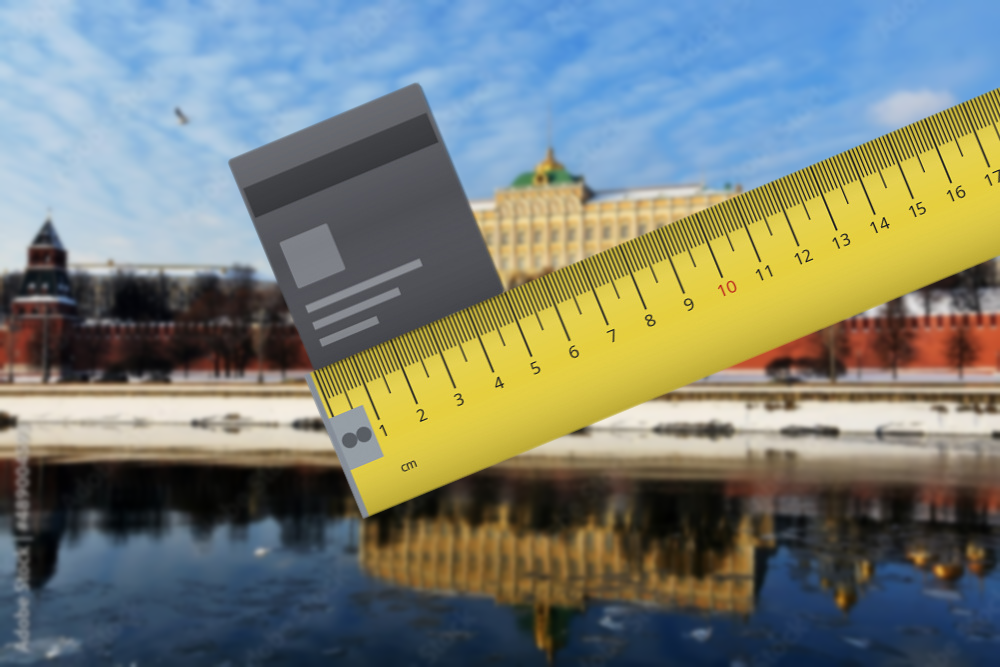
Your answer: **5** cm
